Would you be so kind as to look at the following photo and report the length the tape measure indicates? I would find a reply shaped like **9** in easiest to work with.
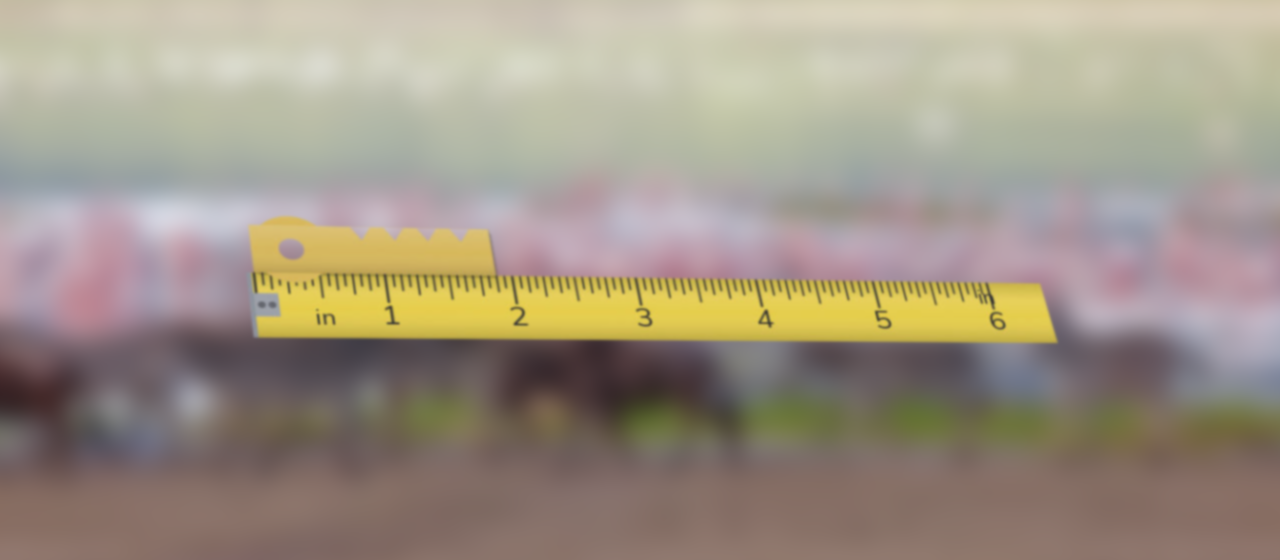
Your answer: **1.875** in
